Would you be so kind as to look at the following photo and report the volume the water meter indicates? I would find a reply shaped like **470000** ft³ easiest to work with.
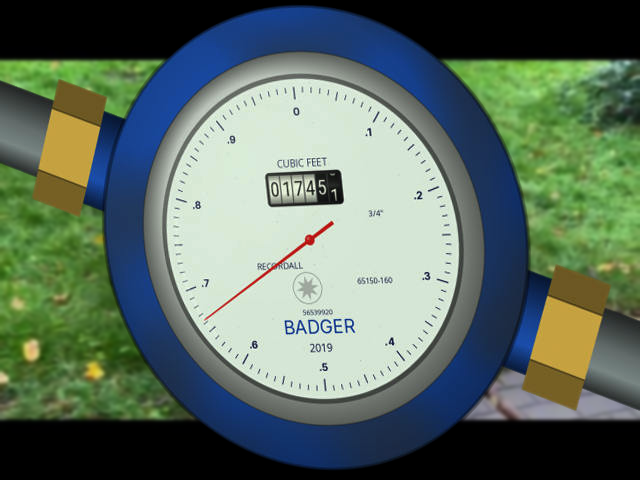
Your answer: **17450.66** ft³
